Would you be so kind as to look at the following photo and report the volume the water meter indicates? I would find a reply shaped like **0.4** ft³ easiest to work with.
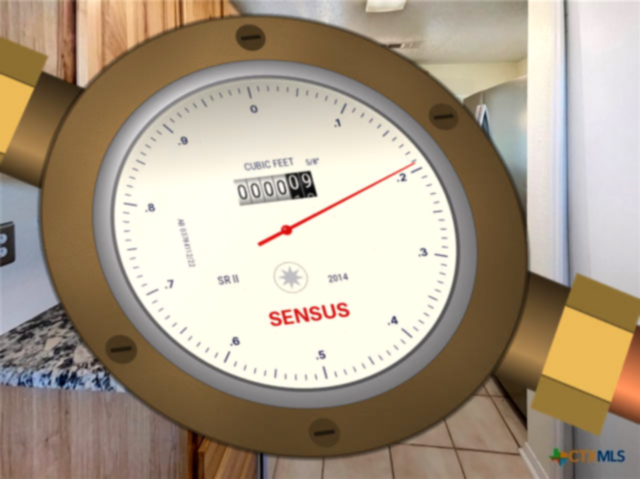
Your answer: **9.19** ft³
